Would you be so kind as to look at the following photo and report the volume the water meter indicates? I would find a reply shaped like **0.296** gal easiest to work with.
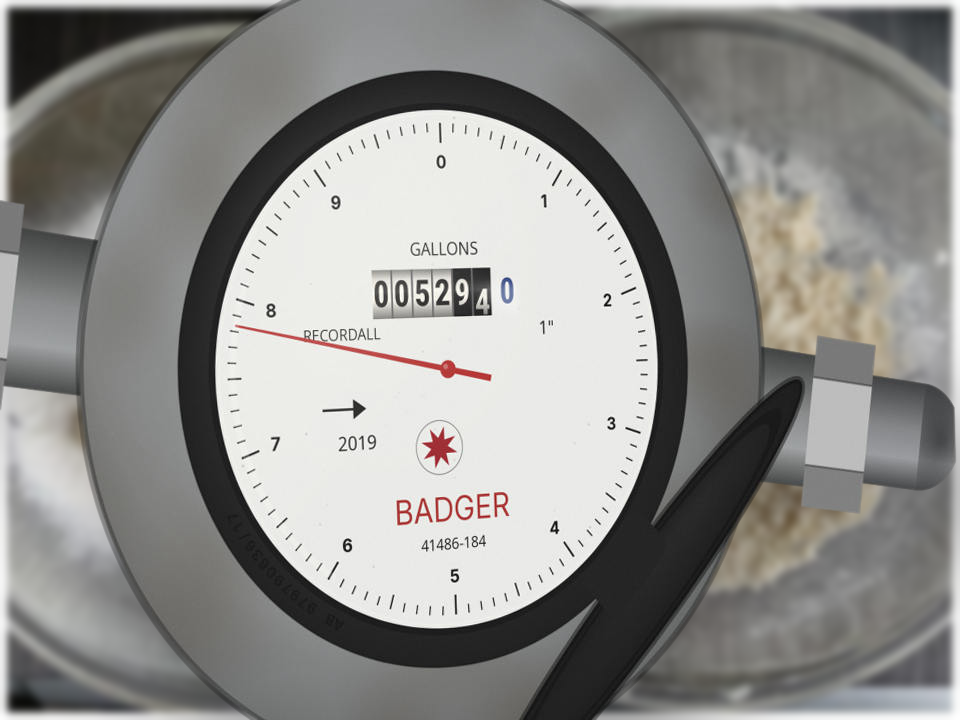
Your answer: **52937.8** gal
